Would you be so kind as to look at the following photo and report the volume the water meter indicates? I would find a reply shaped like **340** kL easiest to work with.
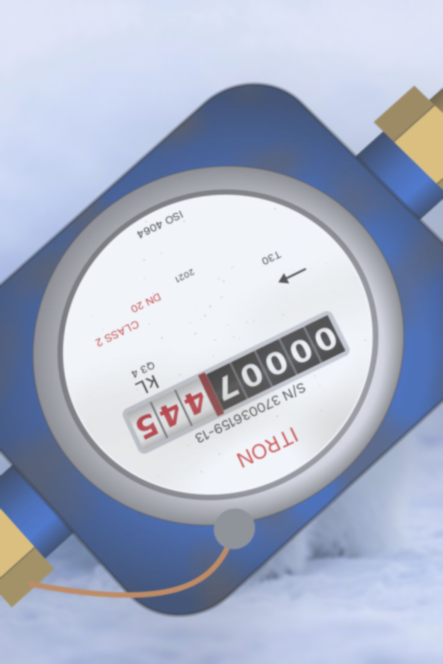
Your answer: **7.445** kL
